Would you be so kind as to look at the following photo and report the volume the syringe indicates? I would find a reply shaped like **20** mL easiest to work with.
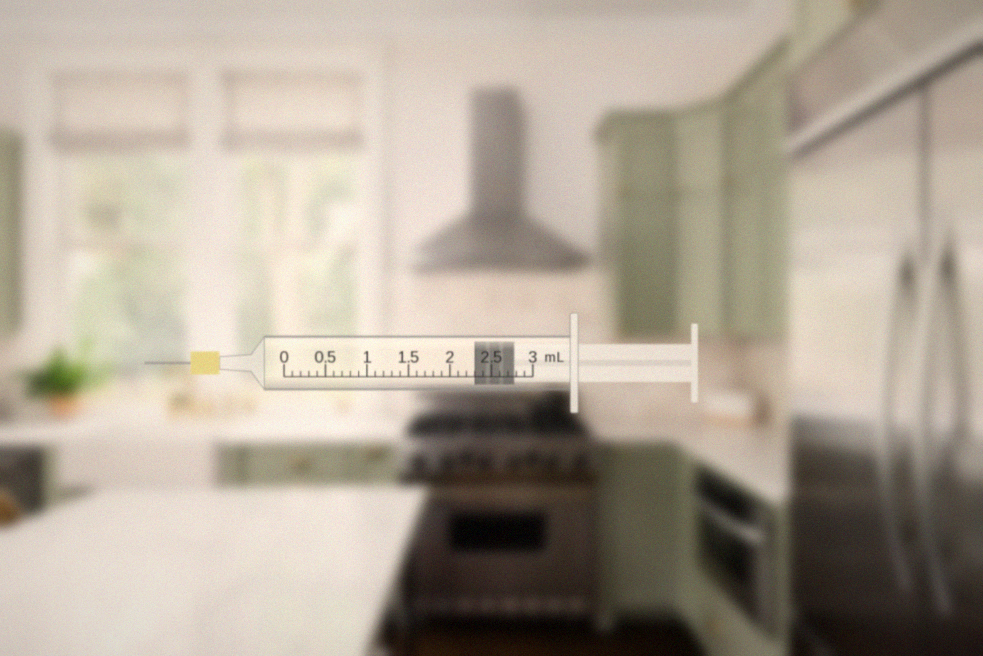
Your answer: **2.3** mL
